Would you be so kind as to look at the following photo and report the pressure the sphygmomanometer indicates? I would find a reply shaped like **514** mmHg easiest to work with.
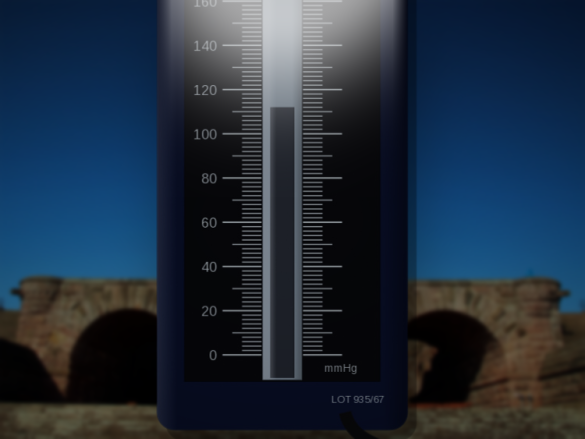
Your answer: **112** mmHg
